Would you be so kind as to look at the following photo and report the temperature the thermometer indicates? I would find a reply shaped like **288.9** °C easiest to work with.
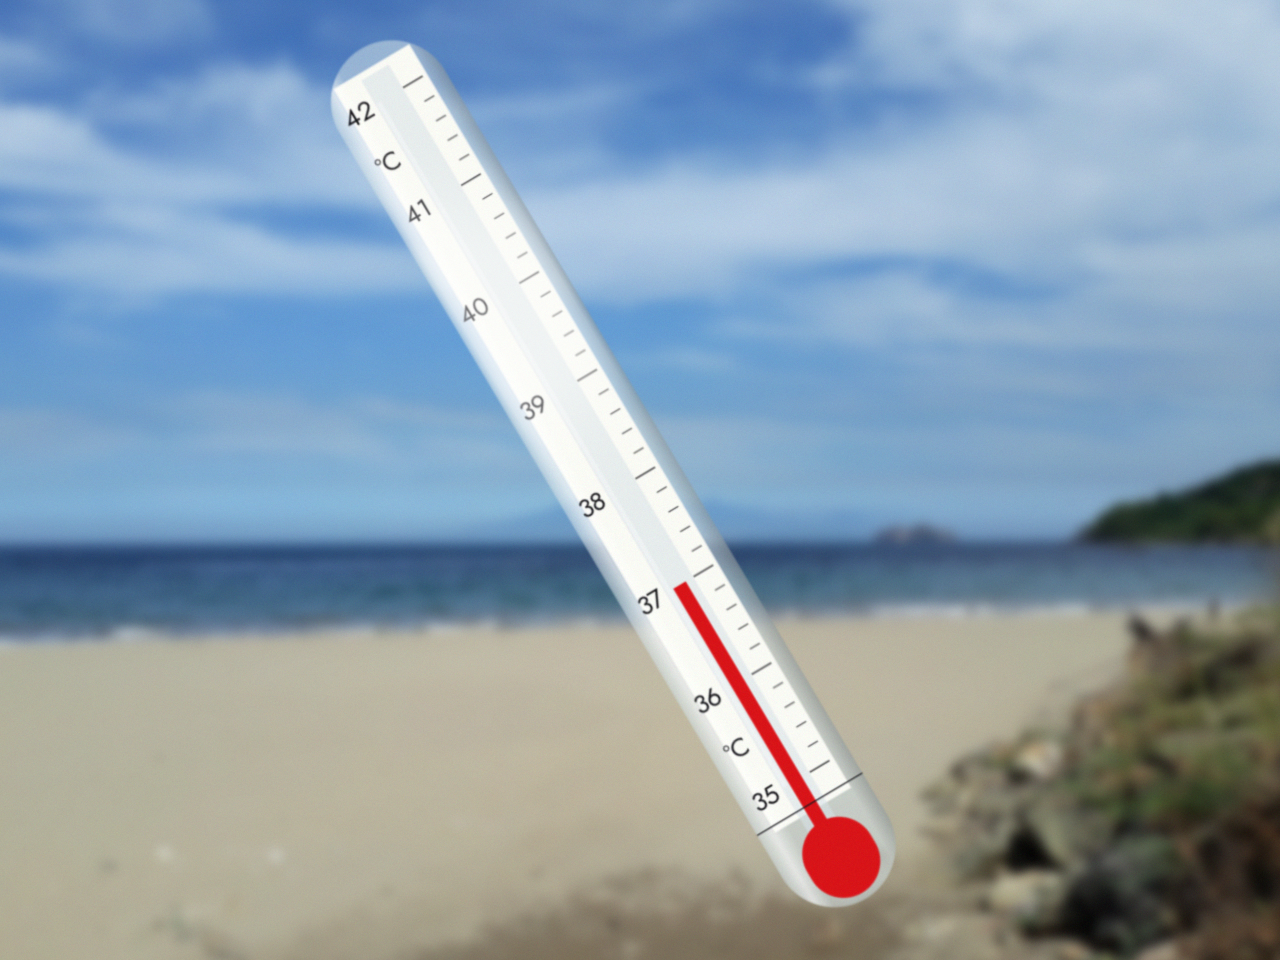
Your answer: **37** °C
